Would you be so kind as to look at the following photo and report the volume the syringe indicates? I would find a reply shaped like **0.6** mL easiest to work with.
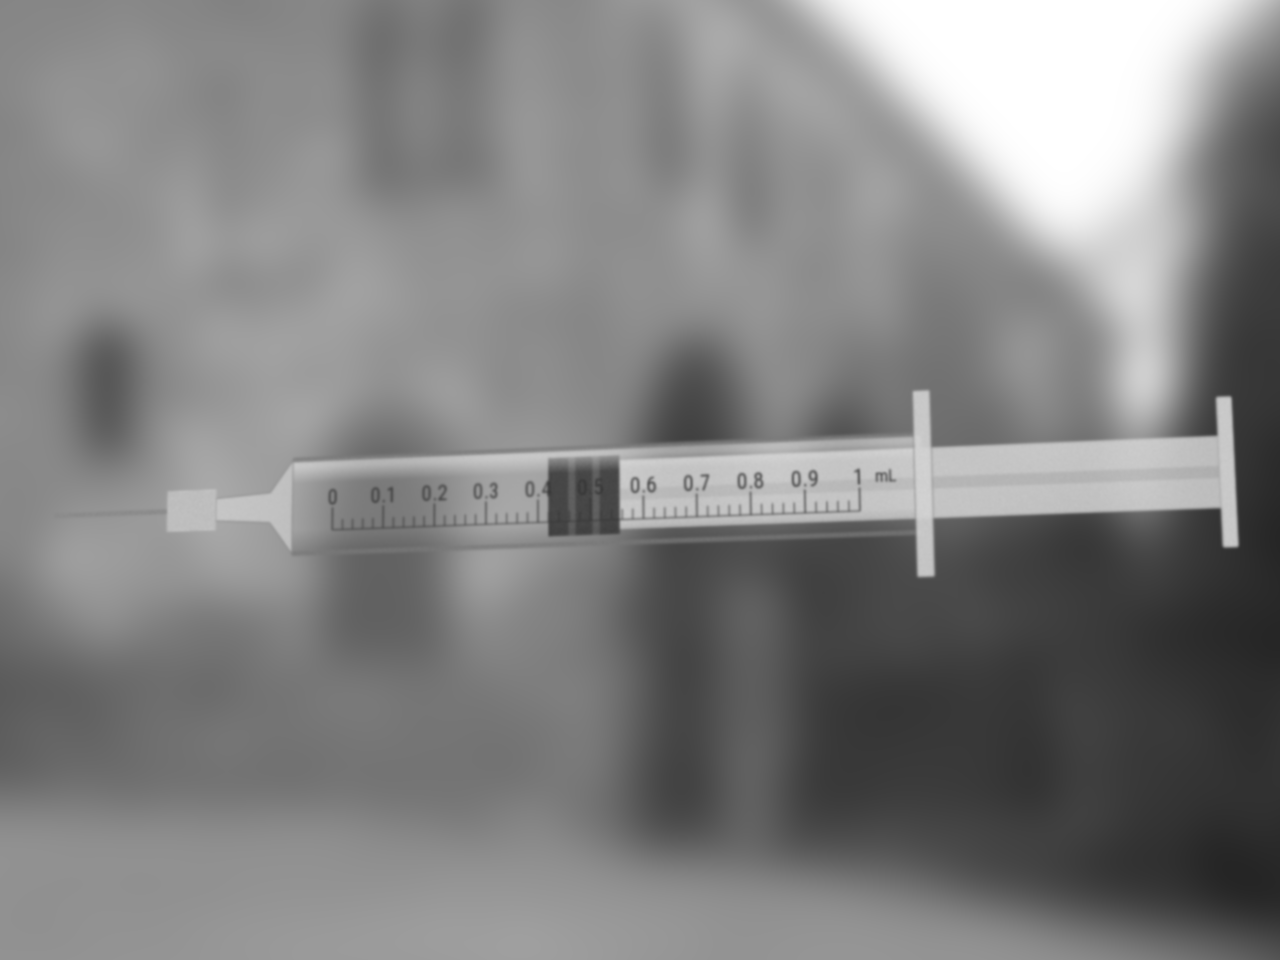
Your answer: **0.42** mL
